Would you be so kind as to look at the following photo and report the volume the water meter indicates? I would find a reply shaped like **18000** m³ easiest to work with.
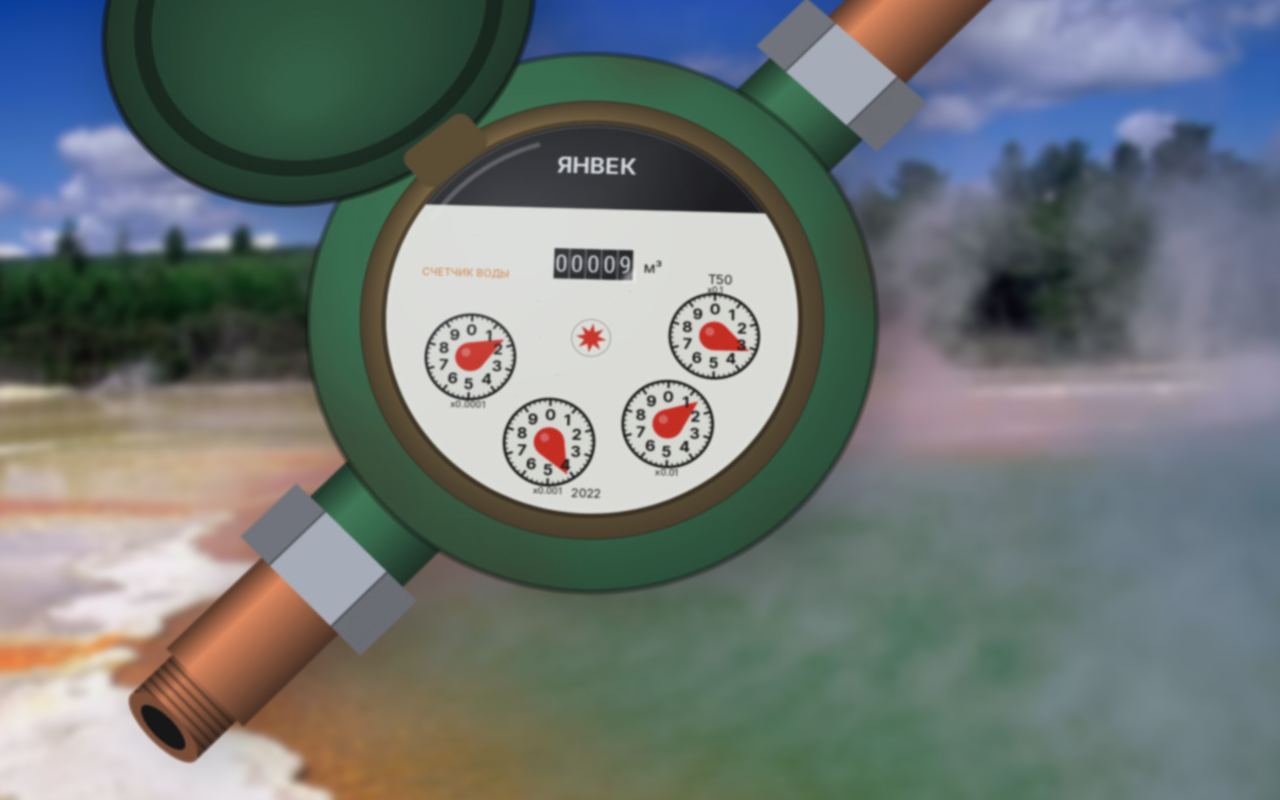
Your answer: **9.3141** m³
